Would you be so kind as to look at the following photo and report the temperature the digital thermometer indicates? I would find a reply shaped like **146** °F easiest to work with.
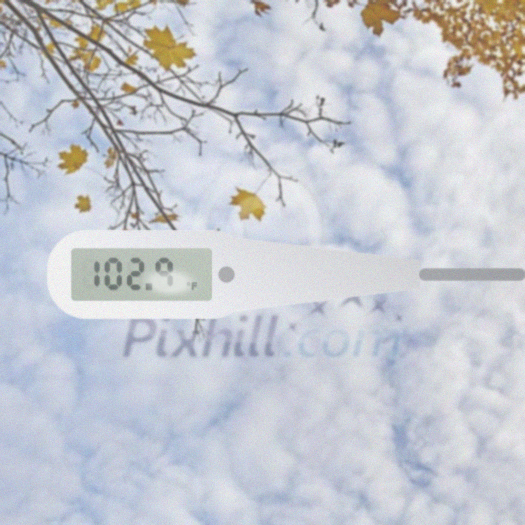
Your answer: **102.9** °F
